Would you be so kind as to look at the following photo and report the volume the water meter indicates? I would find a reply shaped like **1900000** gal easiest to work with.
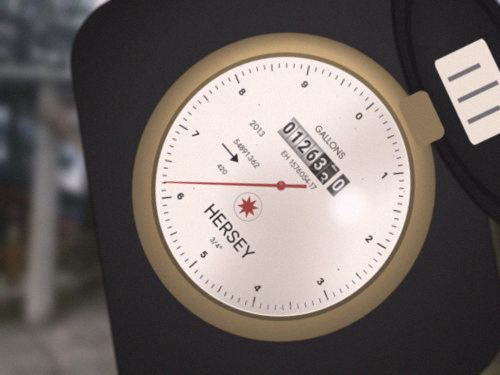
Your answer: **126326.2** gal
